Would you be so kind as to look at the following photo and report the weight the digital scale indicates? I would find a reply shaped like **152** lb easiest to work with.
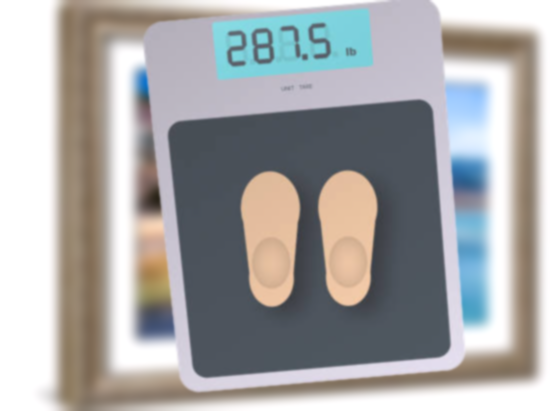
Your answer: **287.5** lb
